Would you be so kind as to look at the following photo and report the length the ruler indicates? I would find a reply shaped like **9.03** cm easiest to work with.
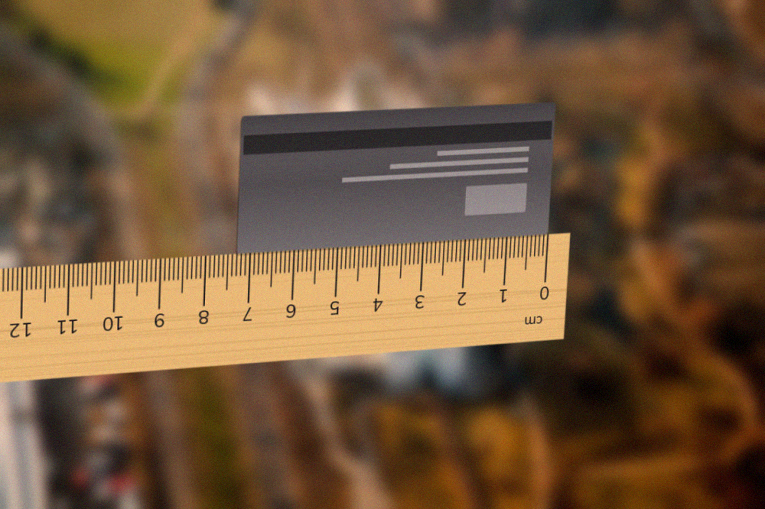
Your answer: **7.3** cm
